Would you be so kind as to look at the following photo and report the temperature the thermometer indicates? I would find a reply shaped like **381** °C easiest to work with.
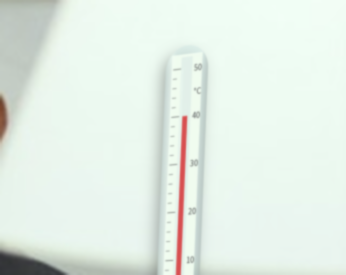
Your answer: **40** °C
